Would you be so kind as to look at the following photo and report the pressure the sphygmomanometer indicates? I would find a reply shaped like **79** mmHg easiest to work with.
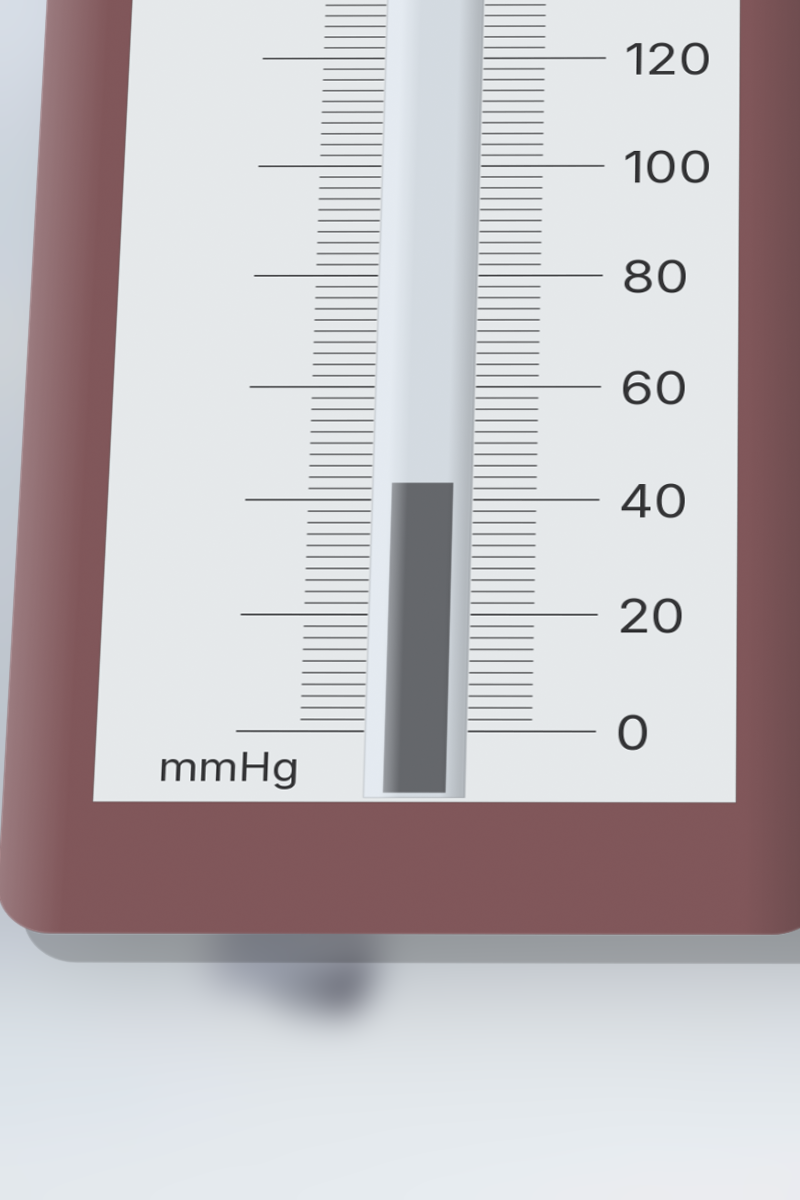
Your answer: **43** mmHg
